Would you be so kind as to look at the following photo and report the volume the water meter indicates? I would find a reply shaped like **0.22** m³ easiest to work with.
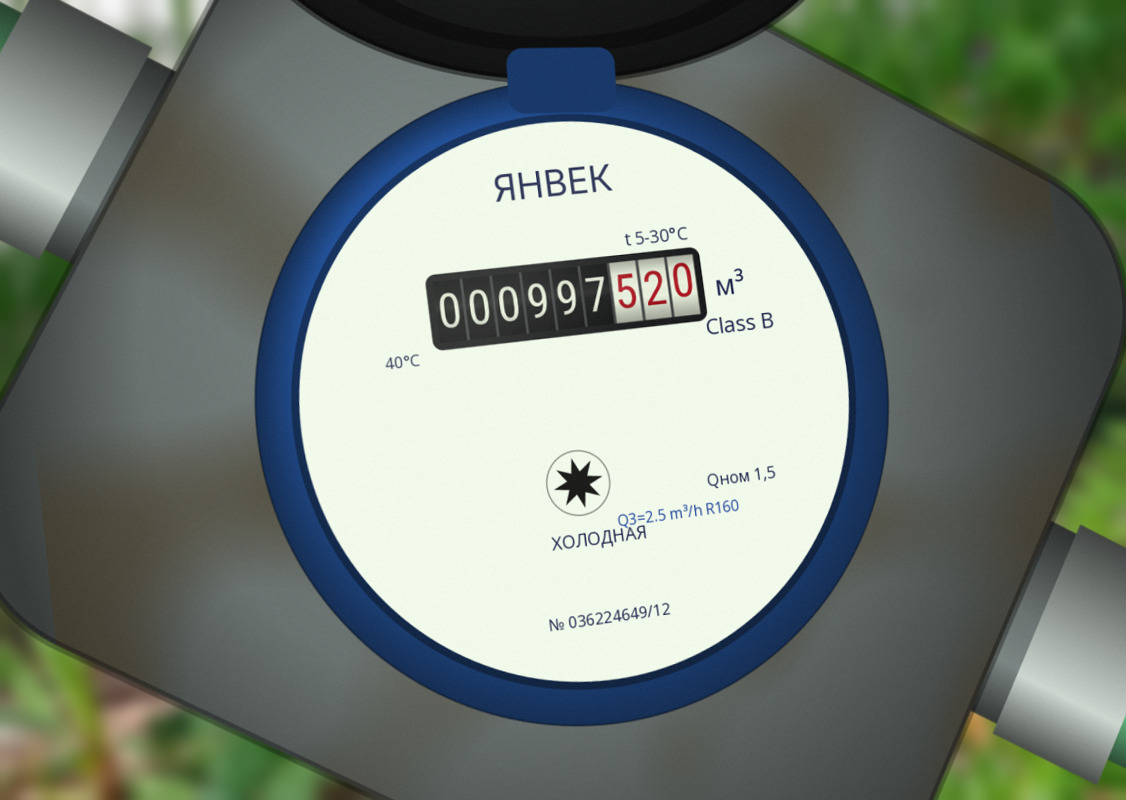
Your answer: **997.520** m³
